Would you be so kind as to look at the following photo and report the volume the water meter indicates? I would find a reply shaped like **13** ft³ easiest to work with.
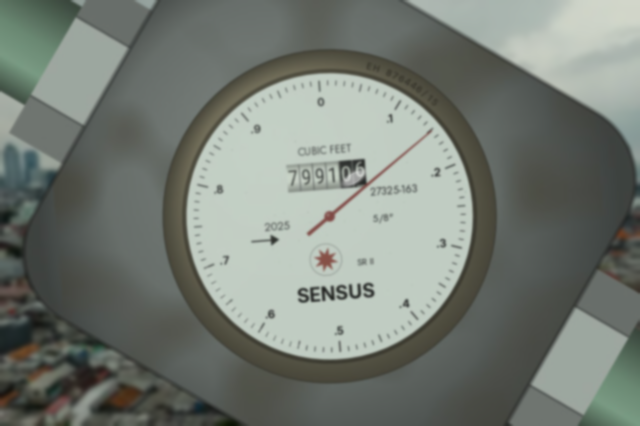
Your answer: **799106.15** ft³
